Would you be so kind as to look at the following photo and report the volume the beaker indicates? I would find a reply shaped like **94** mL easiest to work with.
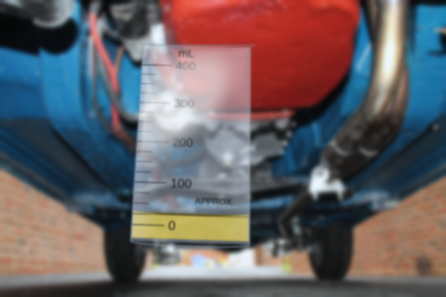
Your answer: **25** mL
